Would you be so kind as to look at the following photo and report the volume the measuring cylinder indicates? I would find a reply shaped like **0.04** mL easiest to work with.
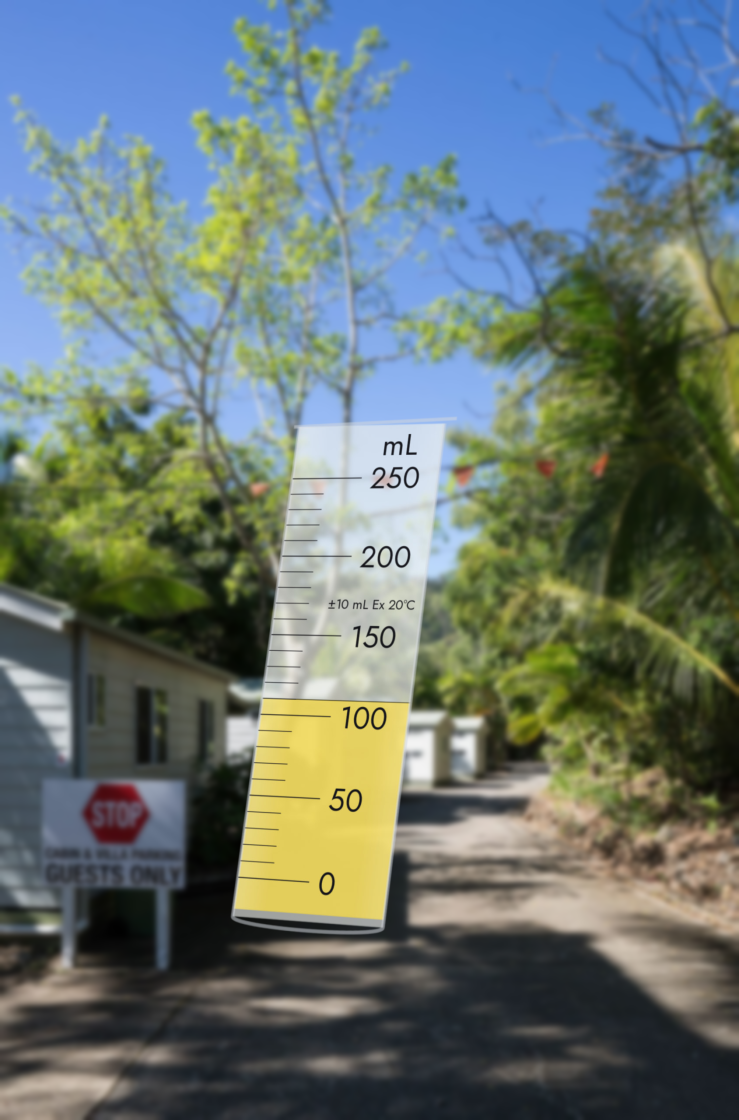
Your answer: **110** mL
